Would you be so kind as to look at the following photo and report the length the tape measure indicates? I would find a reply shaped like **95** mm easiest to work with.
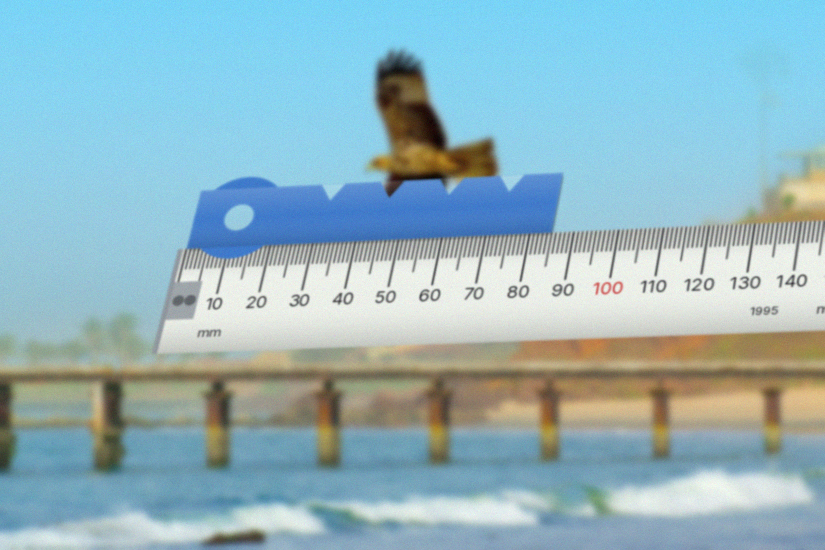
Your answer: **85** mm
